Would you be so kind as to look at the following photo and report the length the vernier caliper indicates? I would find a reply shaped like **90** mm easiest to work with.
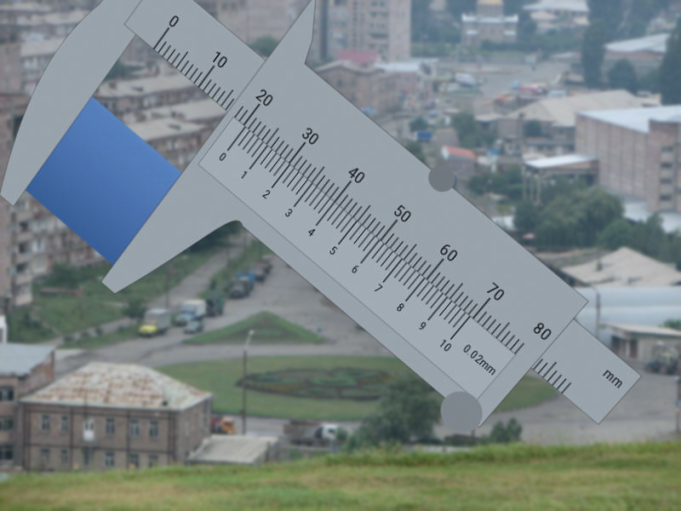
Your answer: **20.4** mm
